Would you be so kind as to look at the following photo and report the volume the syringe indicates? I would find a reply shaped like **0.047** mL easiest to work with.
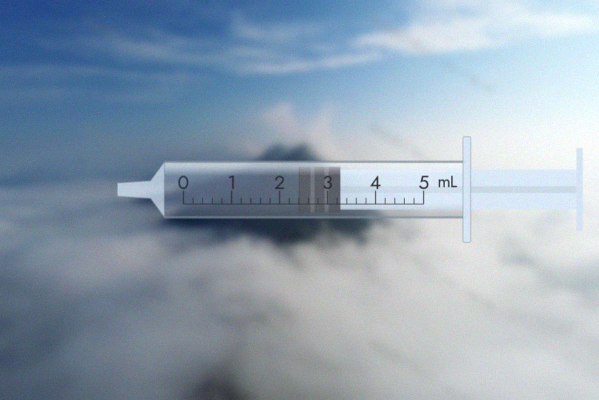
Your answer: **2.4** mL
